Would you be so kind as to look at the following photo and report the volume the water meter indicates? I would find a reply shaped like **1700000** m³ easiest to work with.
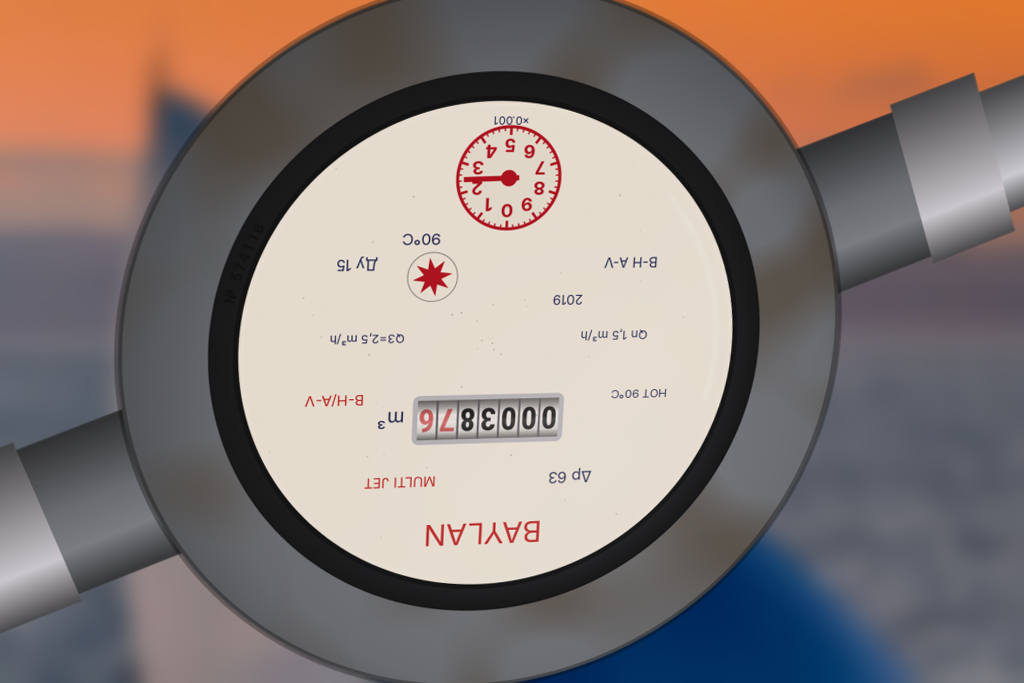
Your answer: **38.762** m³
